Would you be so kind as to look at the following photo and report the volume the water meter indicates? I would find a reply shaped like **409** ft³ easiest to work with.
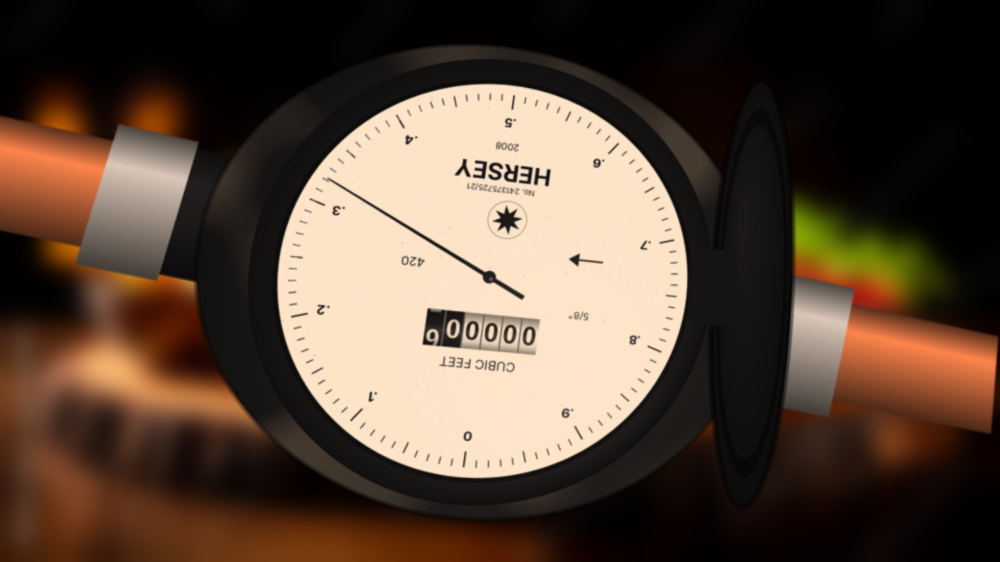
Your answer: **6.32** ft³
